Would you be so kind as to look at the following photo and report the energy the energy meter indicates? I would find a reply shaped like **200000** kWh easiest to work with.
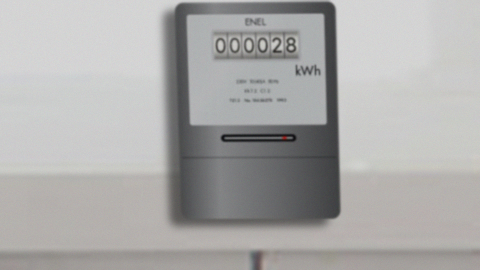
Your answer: **28** kWh
